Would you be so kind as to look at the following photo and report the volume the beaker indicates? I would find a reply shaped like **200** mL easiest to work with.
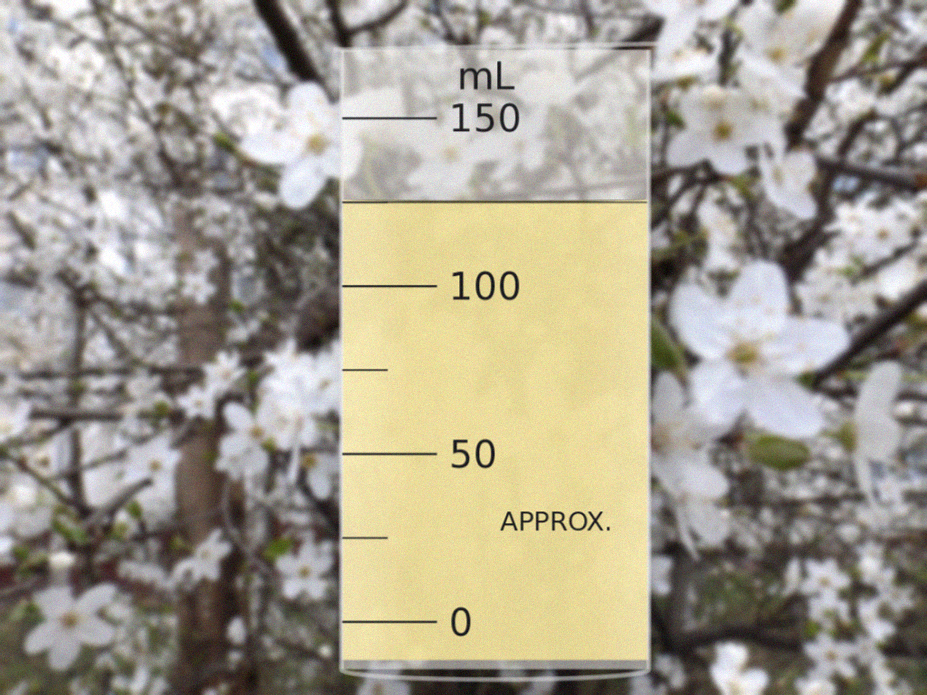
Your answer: **125** mL
